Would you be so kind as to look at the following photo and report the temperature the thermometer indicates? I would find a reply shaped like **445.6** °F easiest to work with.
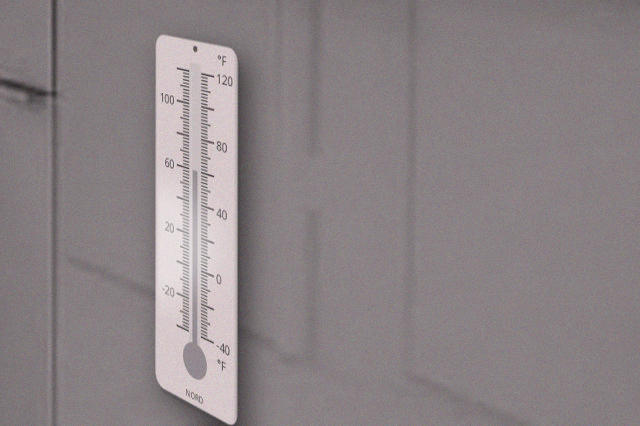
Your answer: **60** °F
